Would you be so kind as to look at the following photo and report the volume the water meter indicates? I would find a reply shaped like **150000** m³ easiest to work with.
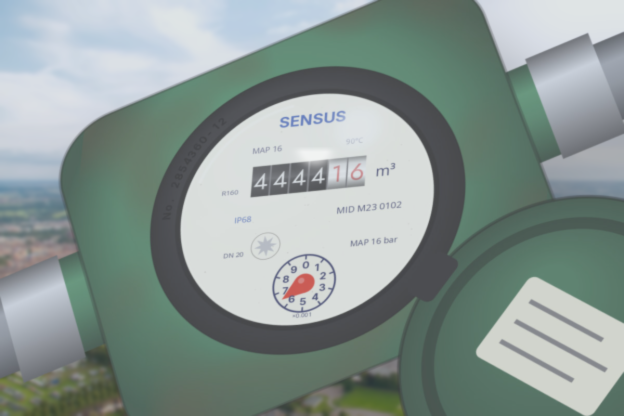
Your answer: **4444.166** m³
